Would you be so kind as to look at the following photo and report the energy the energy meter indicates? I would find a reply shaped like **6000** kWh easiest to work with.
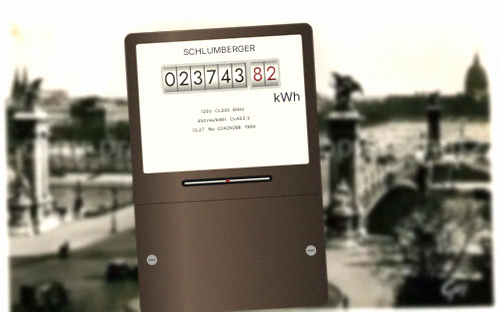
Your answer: **23743.82** kWh
